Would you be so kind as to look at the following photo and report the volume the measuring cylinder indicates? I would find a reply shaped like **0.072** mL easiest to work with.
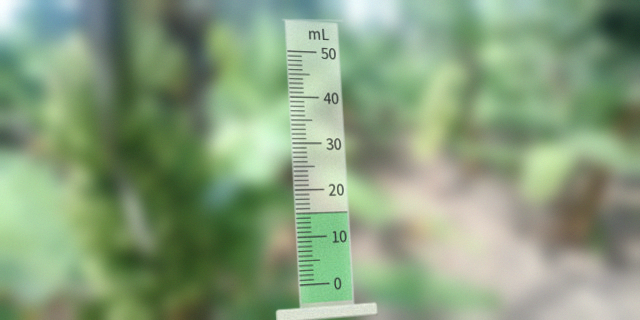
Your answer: **15** mL
